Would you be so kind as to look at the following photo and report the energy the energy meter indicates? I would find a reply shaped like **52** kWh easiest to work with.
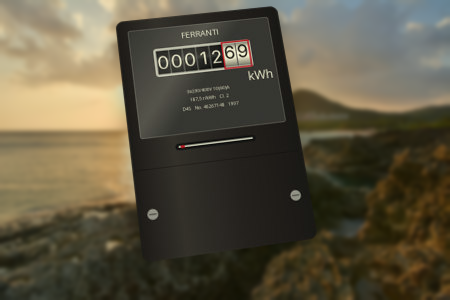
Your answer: **12.69** kWh
